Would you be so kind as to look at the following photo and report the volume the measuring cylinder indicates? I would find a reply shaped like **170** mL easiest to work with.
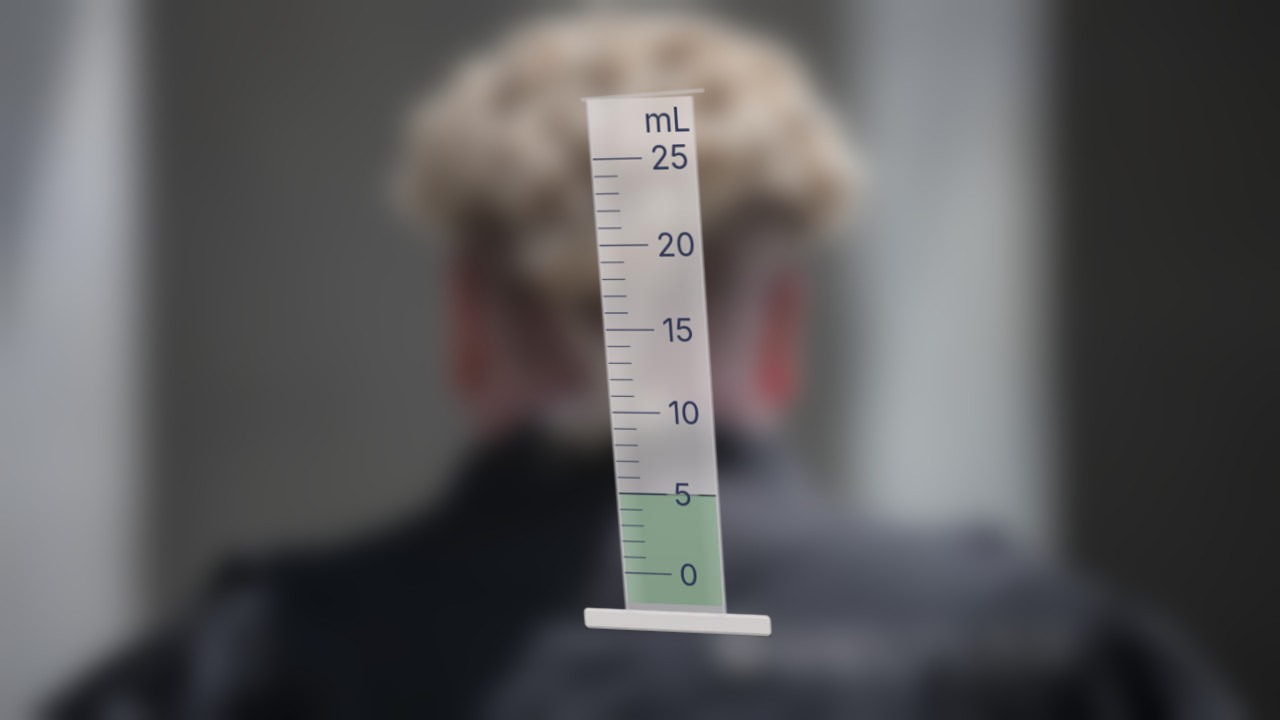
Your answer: **5** mL
